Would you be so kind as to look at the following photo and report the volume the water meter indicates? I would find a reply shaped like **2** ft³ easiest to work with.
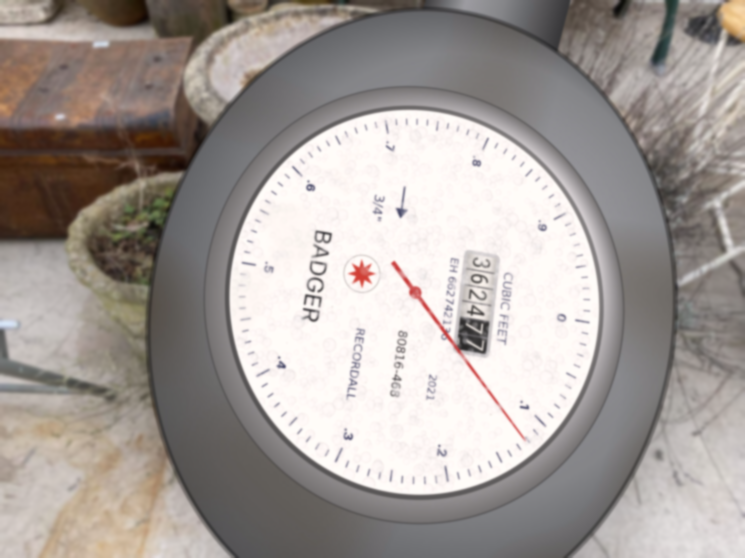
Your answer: **362477.12** ft³
